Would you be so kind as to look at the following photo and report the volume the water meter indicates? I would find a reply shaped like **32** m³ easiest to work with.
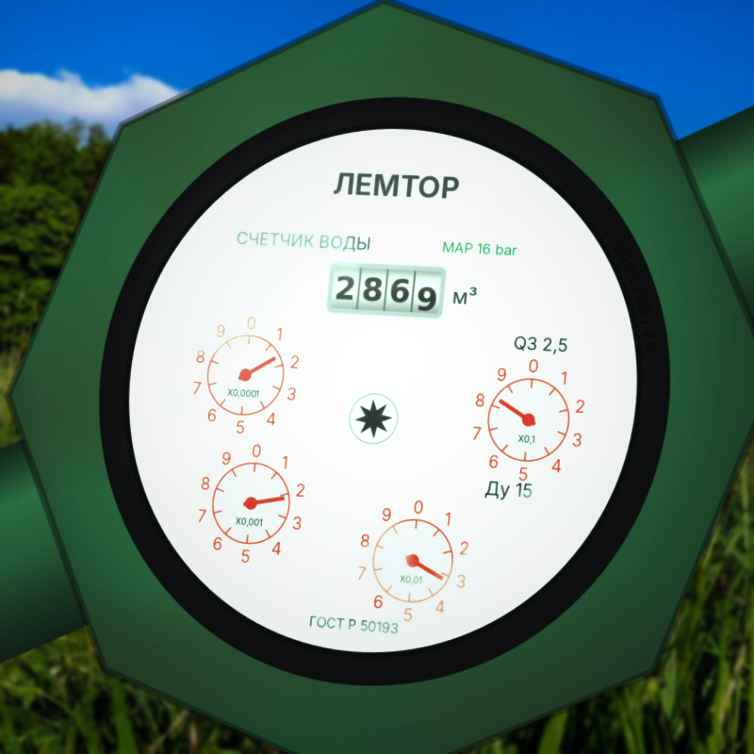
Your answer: **2868.8321** m³
